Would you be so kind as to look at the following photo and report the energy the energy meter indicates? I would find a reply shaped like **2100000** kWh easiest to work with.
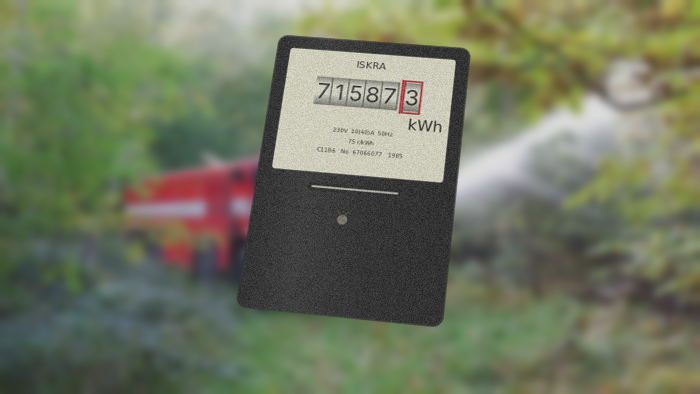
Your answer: **71587.3** kWh
